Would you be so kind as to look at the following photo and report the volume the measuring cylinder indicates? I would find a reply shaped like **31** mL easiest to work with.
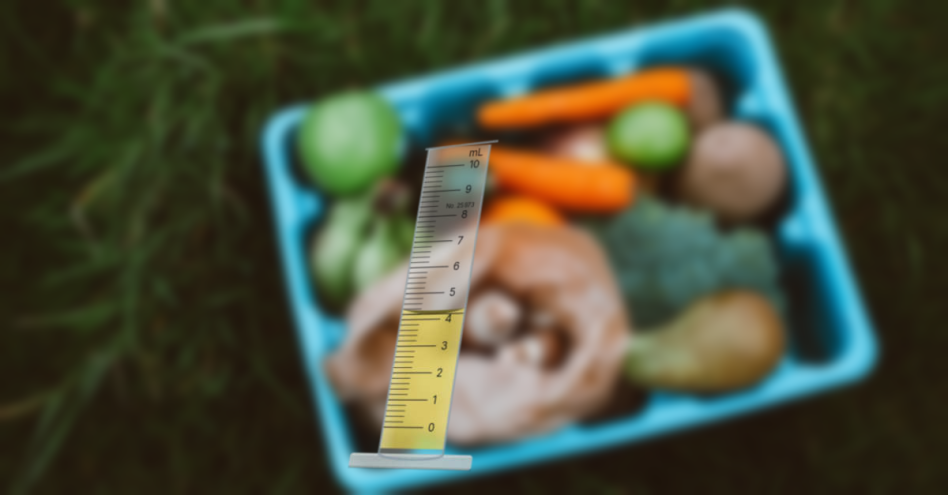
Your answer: **4.2** mL
